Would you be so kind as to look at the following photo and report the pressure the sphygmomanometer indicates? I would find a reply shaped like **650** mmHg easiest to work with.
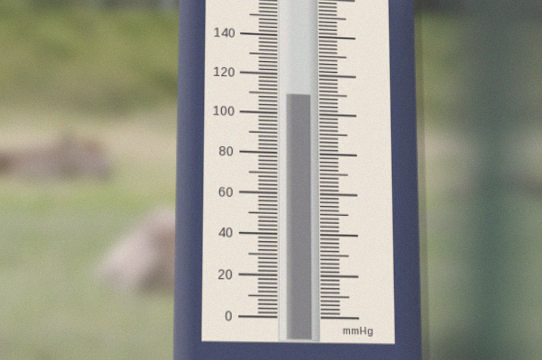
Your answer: **110** mmHg
